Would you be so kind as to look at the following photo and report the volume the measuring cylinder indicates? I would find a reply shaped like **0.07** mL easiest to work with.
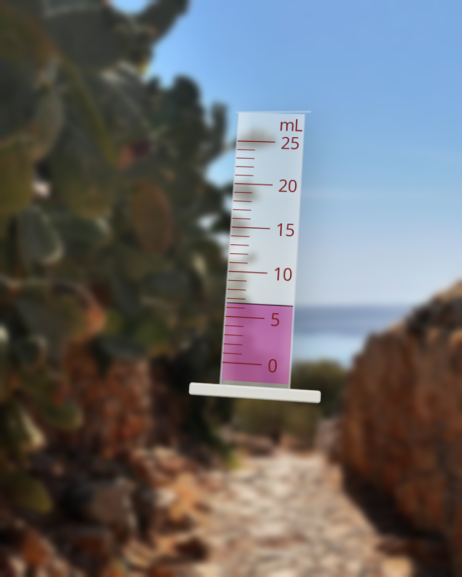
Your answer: **6.5** mL
